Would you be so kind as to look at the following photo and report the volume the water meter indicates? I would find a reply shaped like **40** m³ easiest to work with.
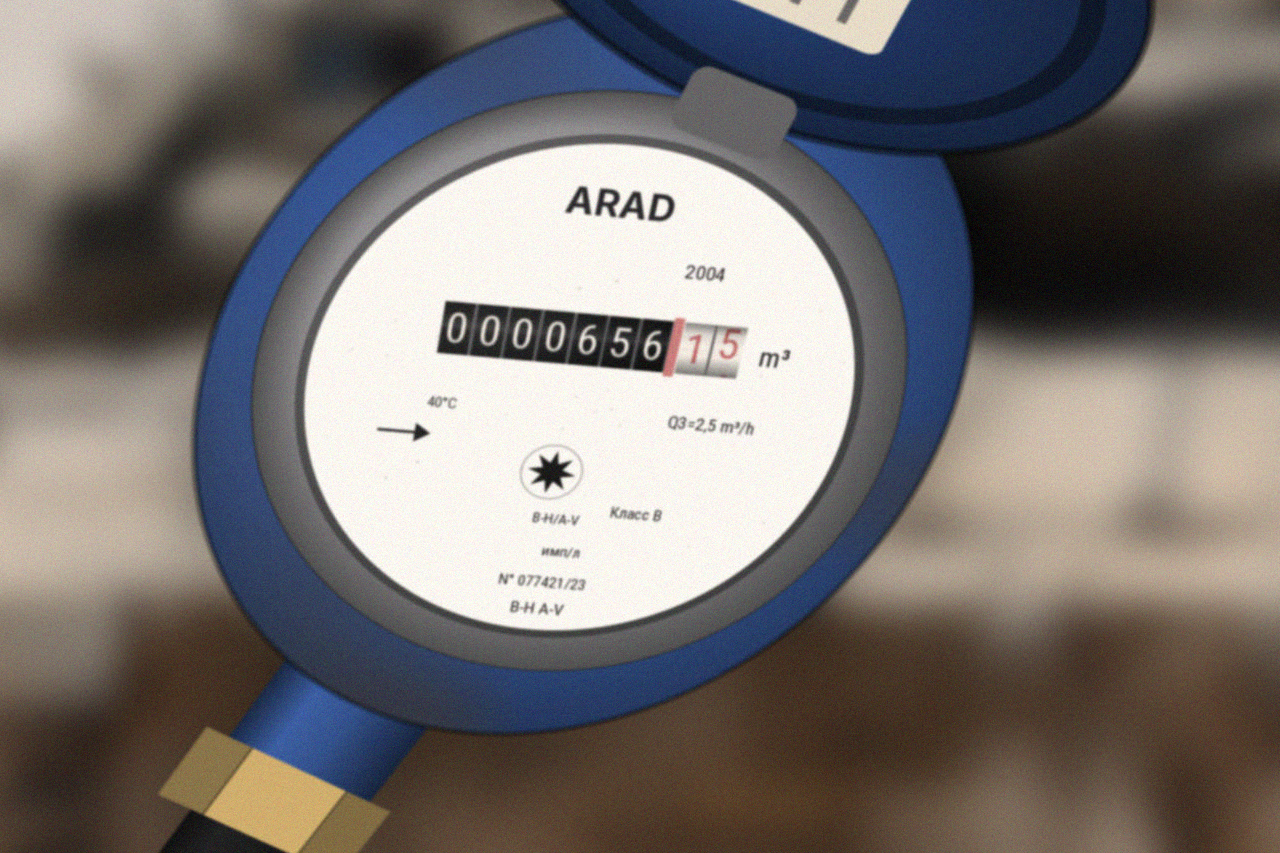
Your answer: **656.15** m³
